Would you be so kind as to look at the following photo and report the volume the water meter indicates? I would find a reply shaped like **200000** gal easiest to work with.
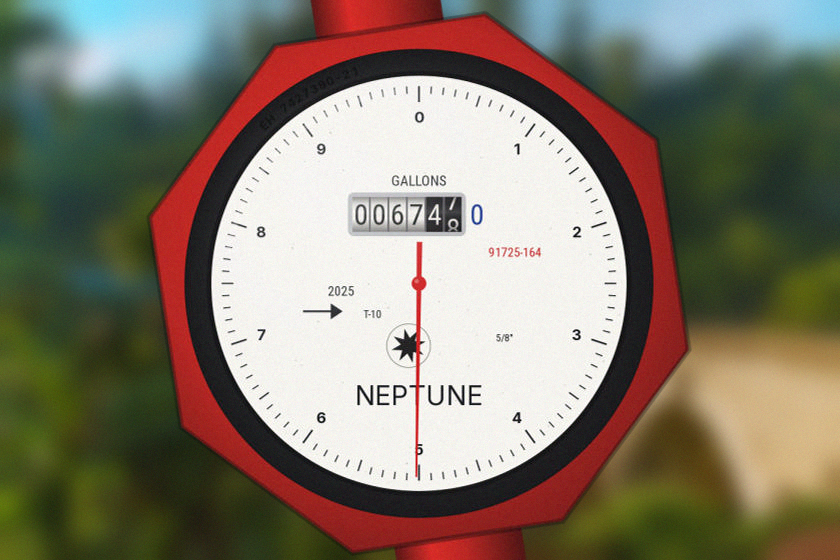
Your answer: **67475.0** gal
